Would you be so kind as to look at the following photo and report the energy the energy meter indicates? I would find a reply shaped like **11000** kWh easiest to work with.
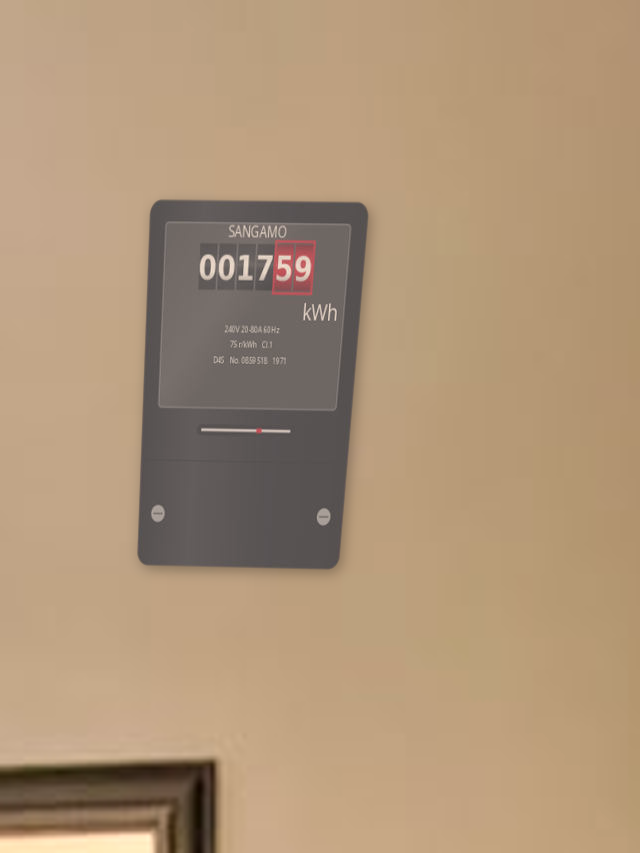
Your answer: **17.59** kWh
